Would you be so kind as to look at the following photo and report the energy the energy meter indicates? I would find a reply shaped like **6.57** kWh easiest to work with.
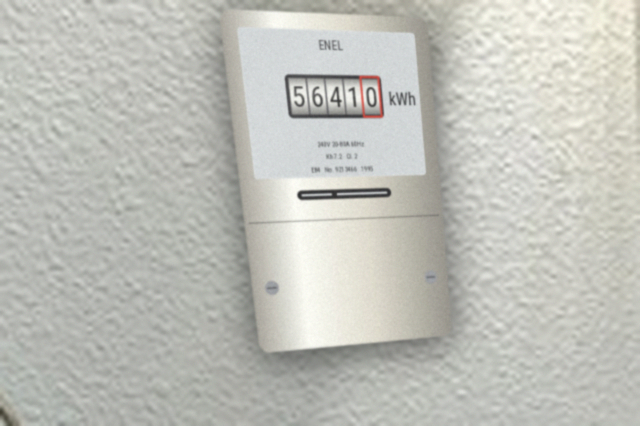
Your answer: **5641.0** kWh
